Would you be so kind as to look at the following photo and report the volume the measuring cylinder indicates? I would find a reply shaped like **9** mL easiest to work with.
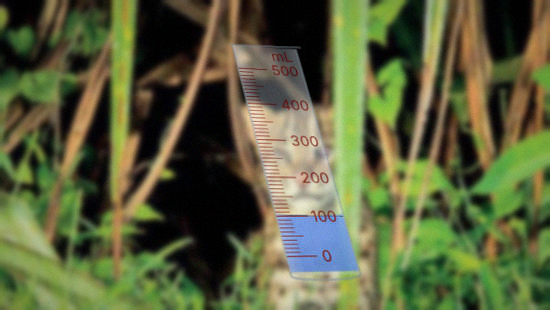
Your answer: **100** mL
